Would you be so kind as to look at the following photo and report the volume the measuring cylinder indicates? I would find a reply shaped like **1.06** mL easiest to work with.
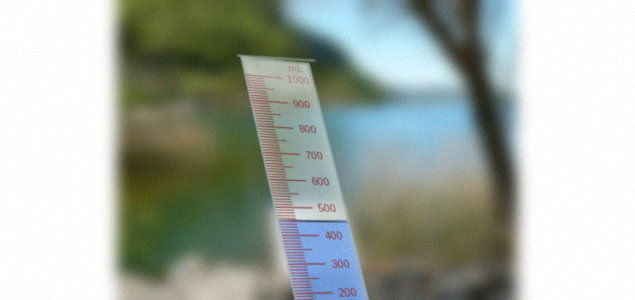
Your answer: **450** mL
